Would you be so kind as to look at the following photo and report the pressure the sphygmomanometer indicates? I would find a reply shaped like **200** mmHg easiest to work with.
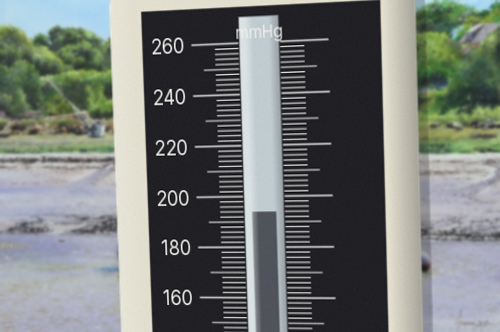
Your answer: **194** mmHg
